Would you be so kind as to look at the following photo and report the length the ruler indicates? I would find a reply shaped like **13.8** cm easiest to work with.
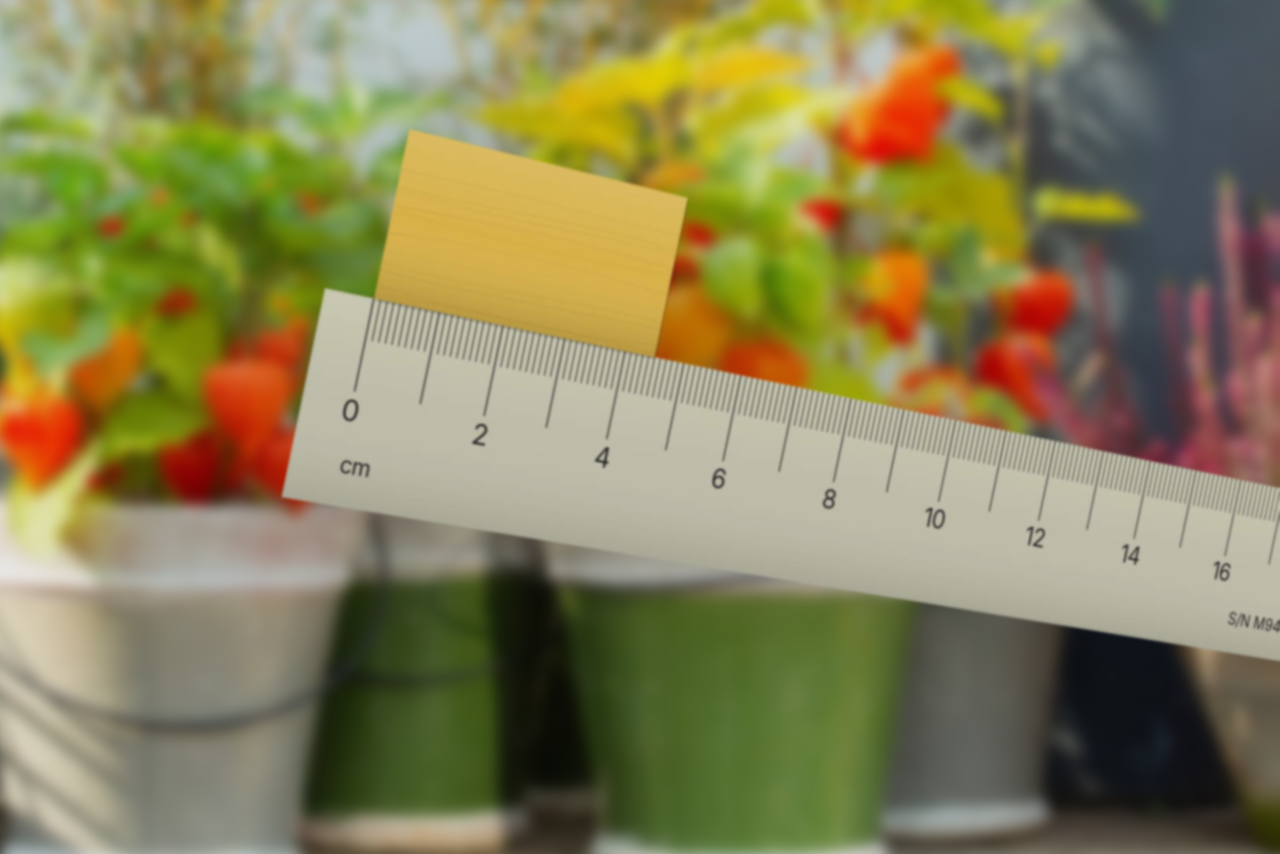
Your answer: **4.5** cm
